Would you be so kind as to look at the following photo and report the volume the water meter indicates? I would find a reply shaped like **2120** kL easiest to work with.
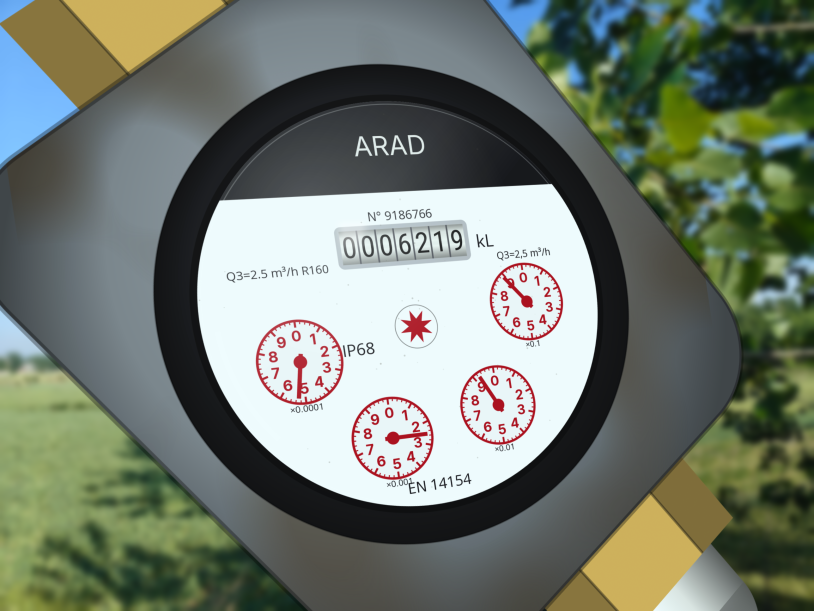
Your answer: **6219.8925** kL
